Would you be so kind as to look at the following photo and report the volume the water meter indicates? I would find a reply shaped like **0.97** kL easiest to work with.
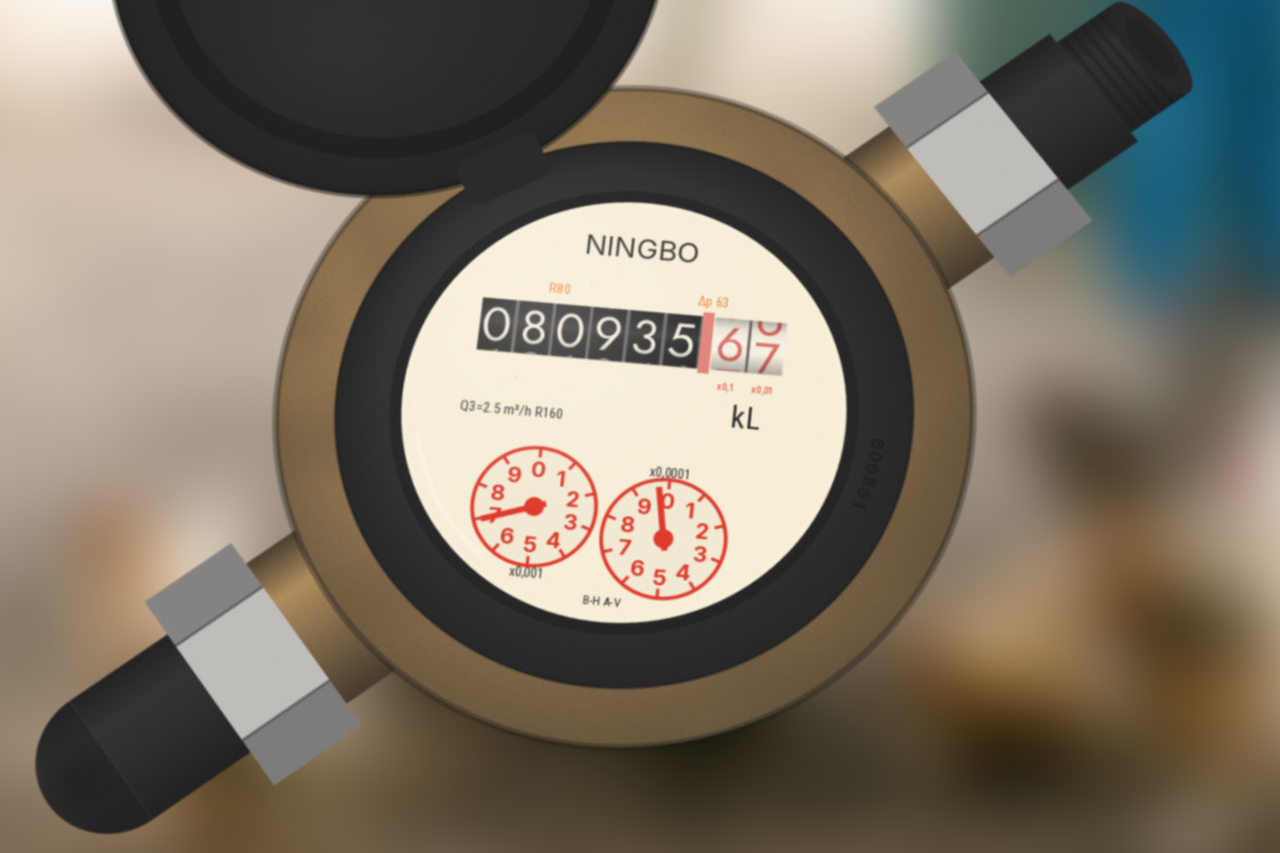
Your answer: **80935.6669** kL
